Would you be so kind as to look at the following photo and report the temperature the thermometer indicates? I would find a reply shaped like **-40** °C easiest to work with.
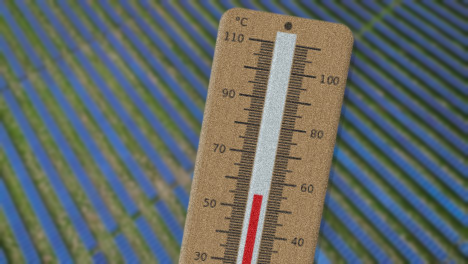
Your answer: **55** °C
